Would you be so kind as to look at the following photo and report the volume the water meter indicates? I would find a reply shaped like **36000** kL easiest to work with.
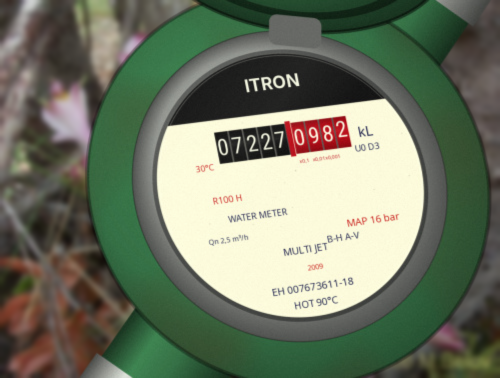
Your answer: **7227.0982** kL
